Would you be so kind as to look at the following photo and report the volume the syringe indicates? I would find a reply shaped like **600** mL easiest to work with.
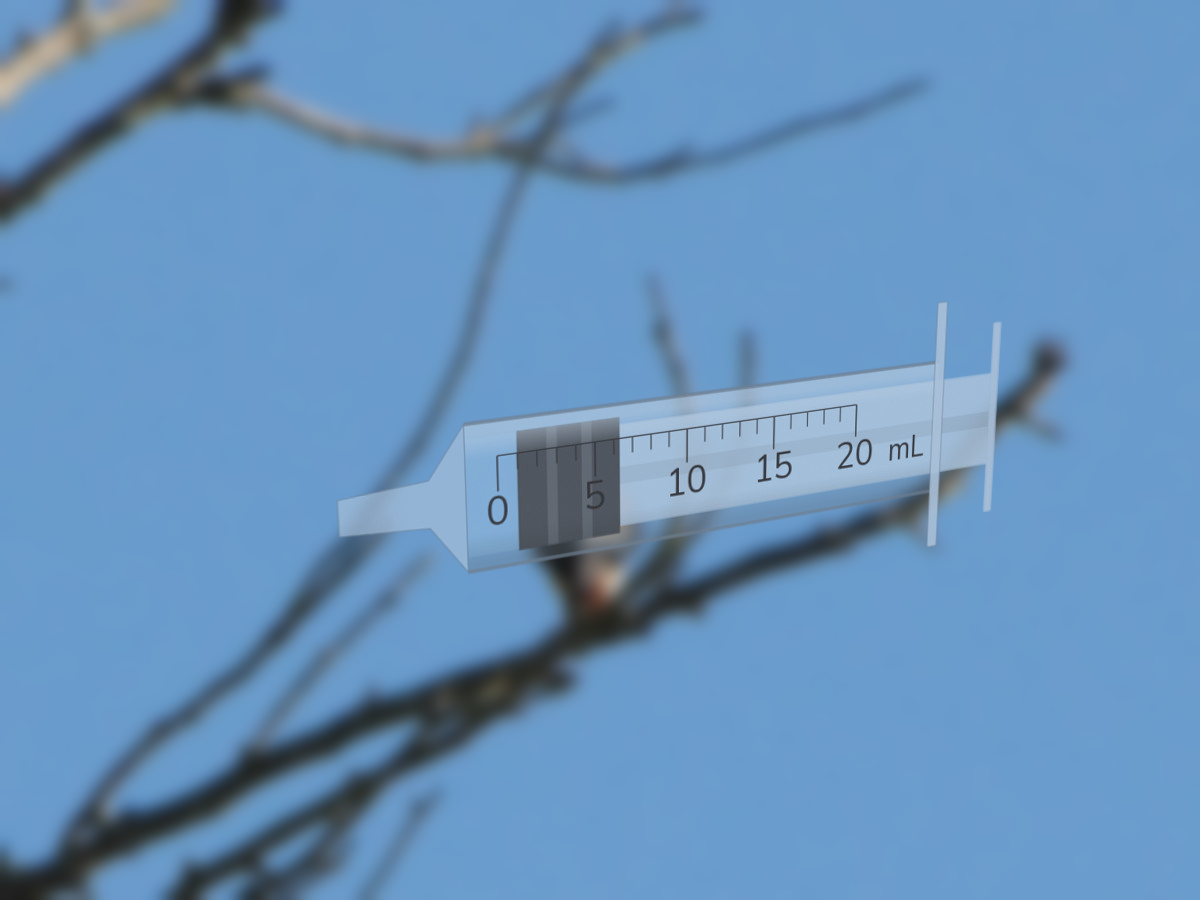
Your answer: **1** mL
